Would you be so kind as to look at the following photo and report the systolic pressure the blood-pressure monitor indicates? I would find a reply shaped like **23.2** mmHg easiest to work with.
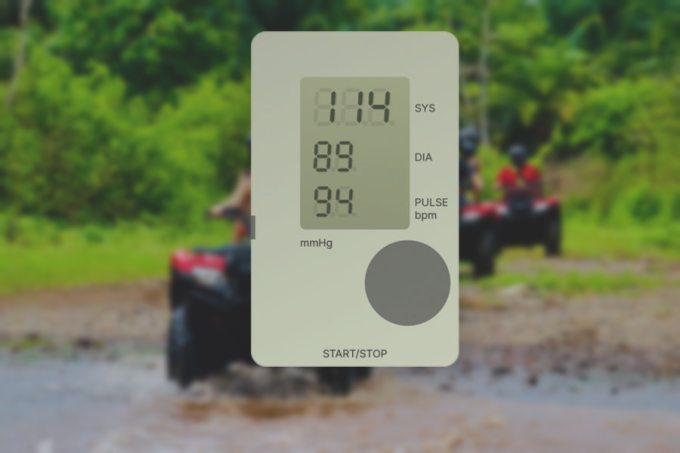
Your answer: **114** mmHg
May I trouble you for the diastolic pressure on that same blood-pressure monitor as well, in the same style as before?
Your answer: **89** mmHg
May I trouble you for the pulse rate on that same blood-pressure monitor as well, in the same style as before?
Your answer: **94** bpm
